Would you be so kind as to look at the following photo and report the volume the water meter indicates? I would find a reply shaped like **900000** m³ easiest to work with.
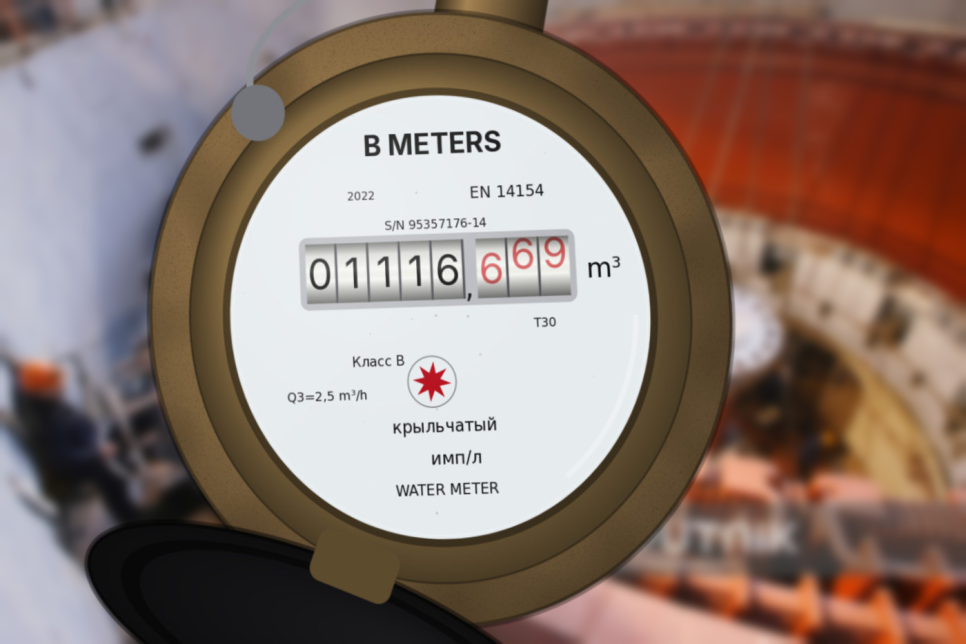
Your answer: **1116.669** m³
